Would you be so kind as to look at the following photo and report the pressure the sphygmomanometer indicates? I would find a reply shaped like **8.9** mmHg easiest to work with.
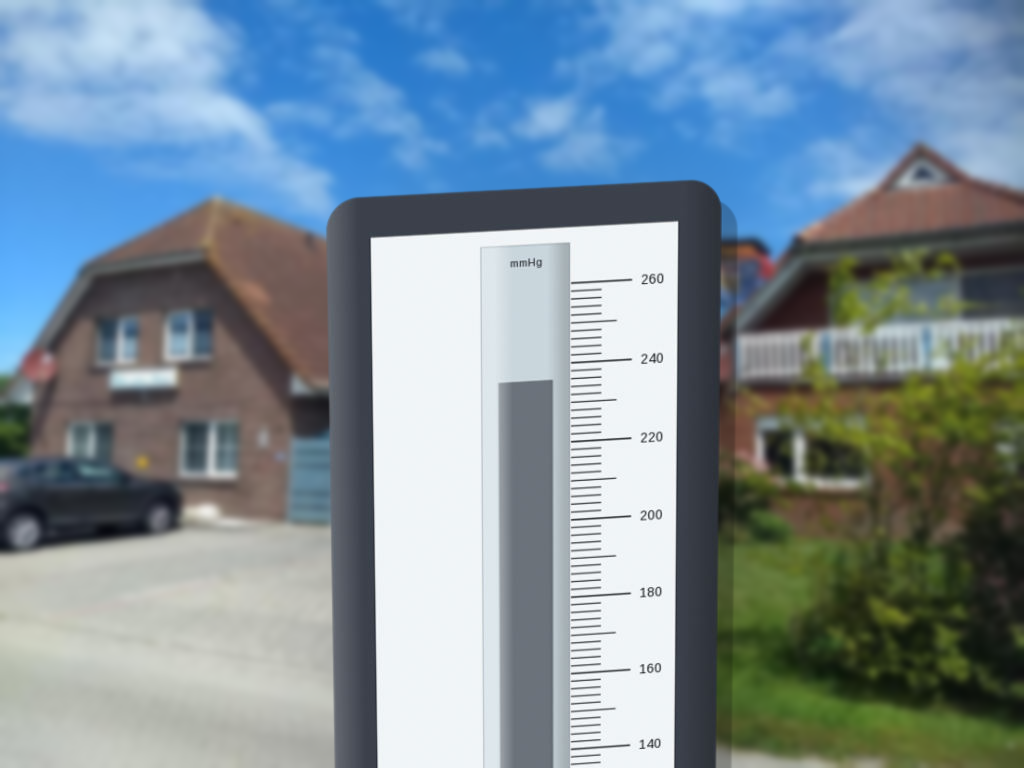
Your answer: **236** mmHg
